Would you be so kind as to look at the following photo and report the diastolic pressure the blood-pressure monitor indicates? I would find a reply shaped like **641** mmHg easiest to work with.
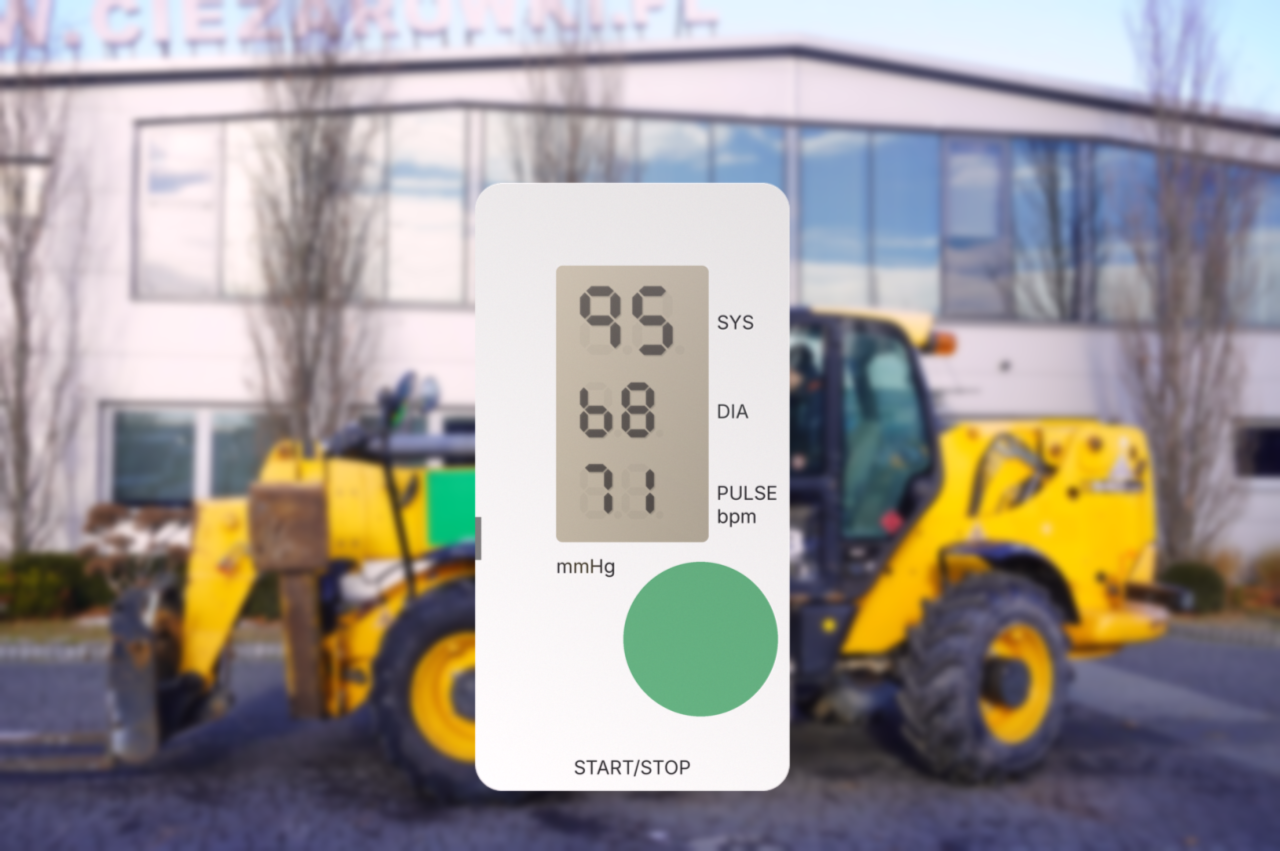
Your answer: **68** mmHg
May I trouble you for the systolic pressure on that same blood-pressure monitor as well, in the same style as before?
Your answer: **95** mmHg
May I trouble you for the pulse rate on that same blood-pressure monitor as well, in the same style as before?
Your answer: **71** bpm
